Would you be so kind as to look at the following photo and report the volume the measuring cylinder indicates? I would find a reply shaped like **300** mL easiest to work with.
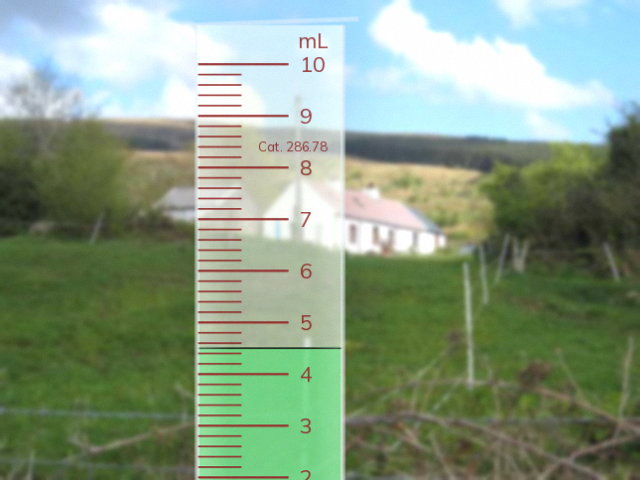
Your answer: **4.5** mL
